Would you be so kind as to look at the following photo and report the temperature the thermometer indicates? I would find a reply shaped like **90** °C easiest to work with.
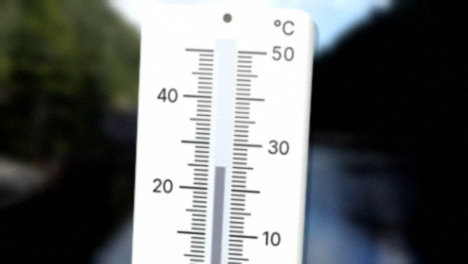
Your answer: **25** °C
